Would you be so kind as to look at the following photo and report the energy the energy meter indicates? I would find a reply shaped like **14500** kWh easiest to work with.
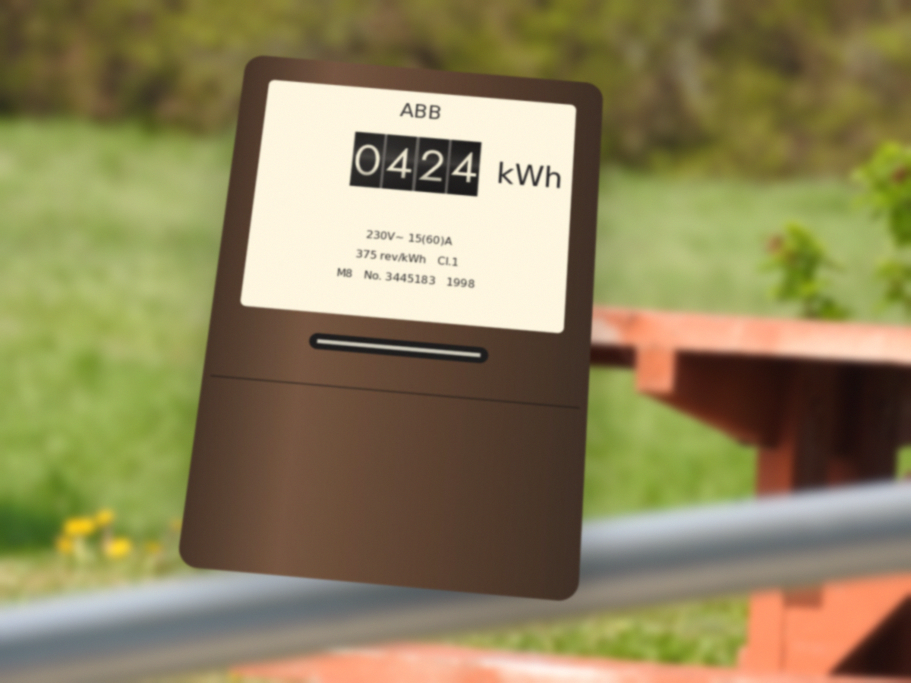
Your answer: **424** kWh
